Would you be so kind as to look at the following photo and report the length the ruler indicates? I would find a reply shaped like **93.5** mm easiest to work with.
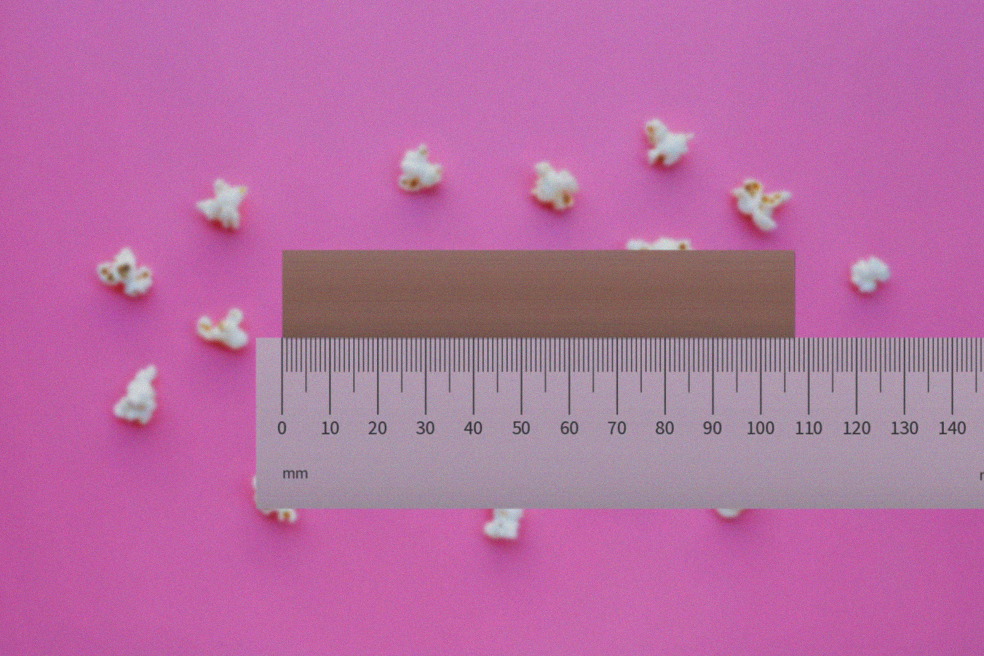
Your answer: **107** mm
